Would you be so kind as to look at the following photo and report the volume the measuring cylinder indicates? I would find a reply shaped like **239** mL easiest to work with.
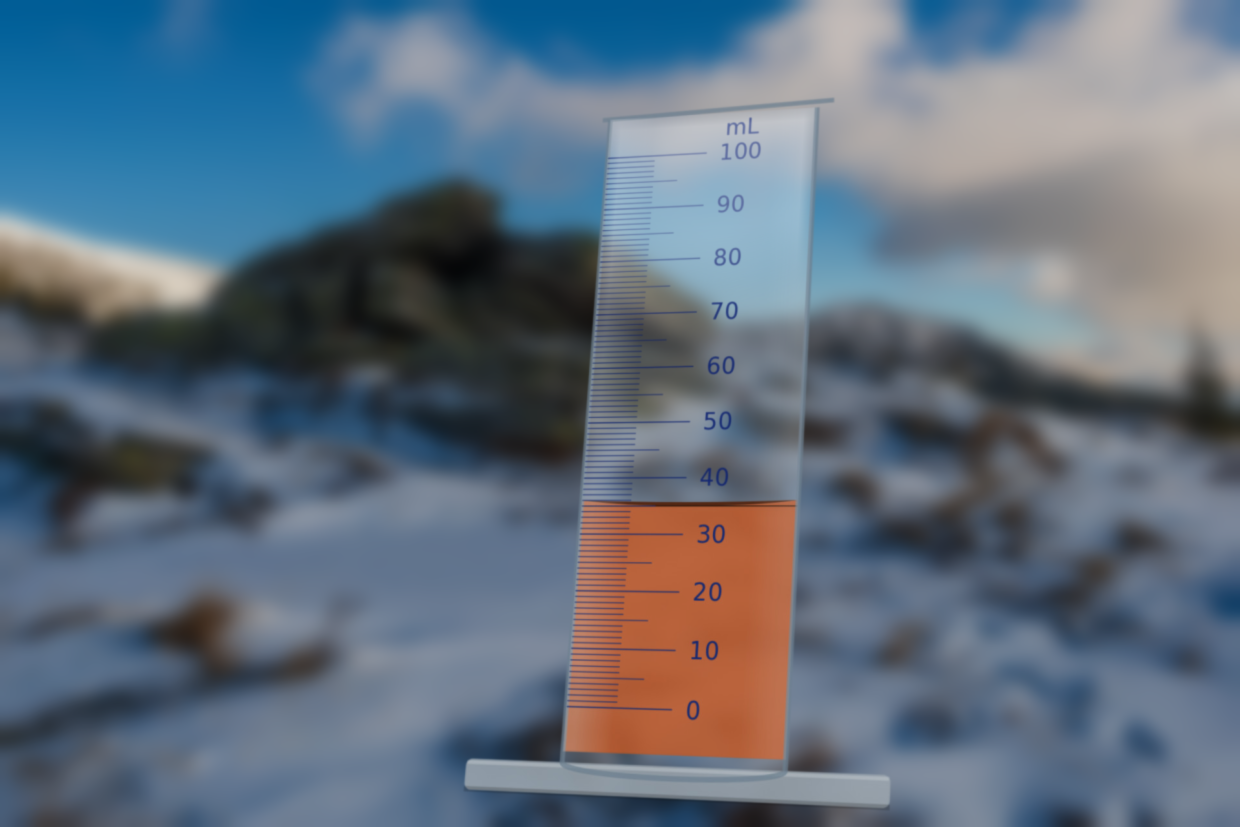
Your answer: **35** mL
